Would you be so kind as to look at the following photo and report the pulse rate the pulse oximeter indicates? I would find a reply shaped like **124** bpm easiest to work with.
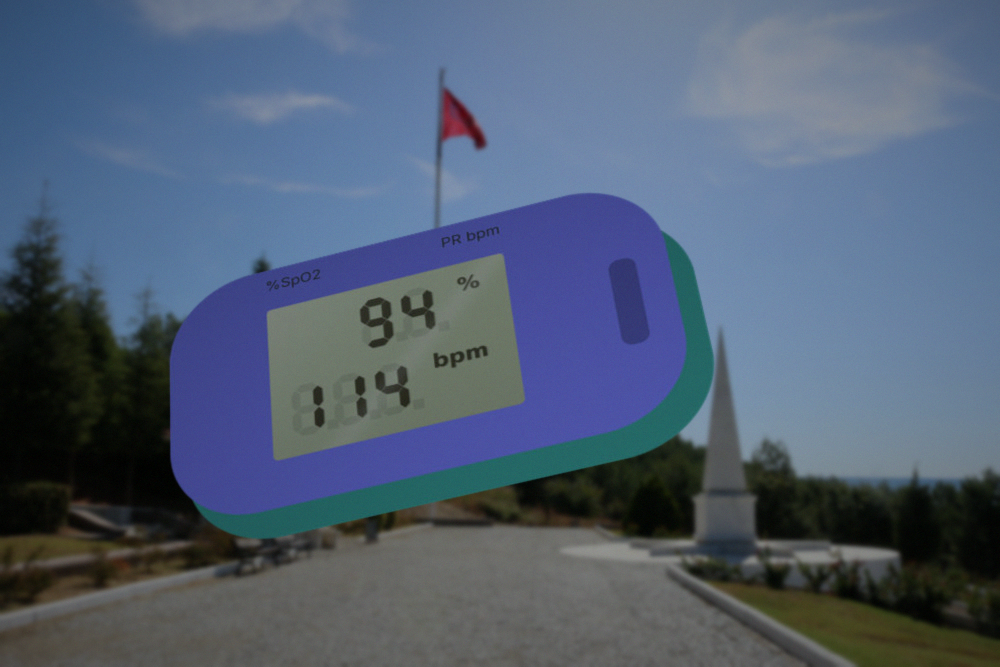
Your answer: **114** bpm
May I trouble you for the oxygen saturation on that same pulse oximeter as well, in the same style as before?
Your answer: **94** %
